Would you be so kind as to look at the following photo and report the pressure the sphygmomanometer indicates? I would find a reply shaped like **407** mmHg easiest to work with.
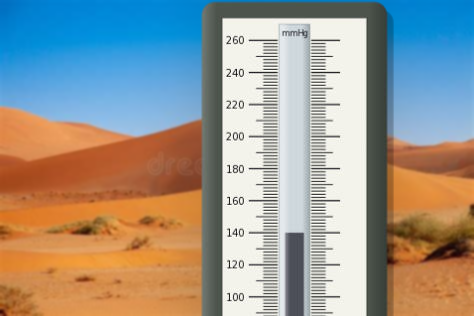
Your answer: **140** mmHg
